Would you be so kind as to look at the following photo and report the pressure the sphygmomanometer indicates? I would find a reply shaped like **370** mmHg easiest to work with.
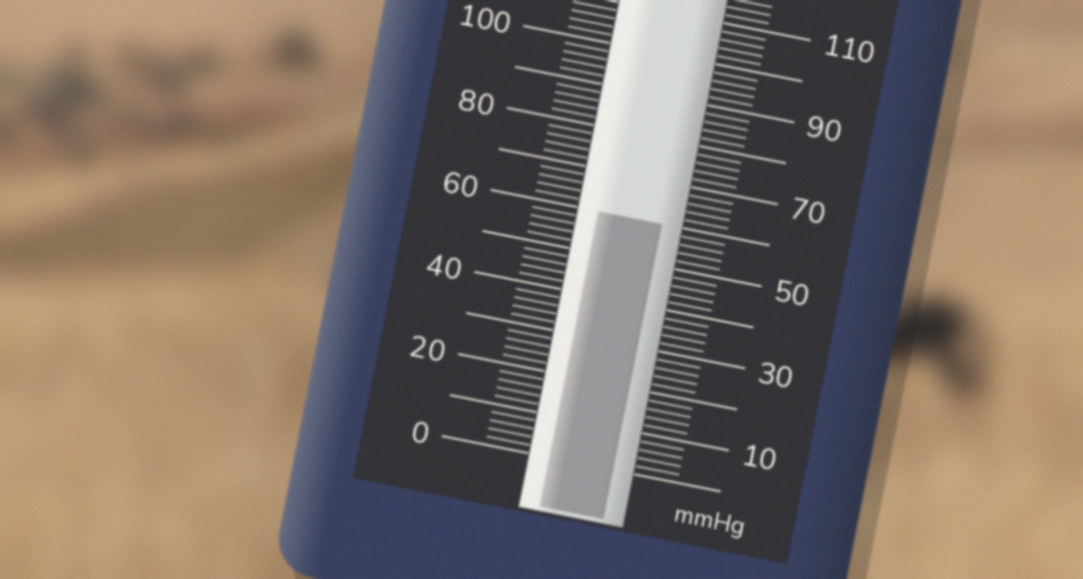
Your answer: **60** mmHg
